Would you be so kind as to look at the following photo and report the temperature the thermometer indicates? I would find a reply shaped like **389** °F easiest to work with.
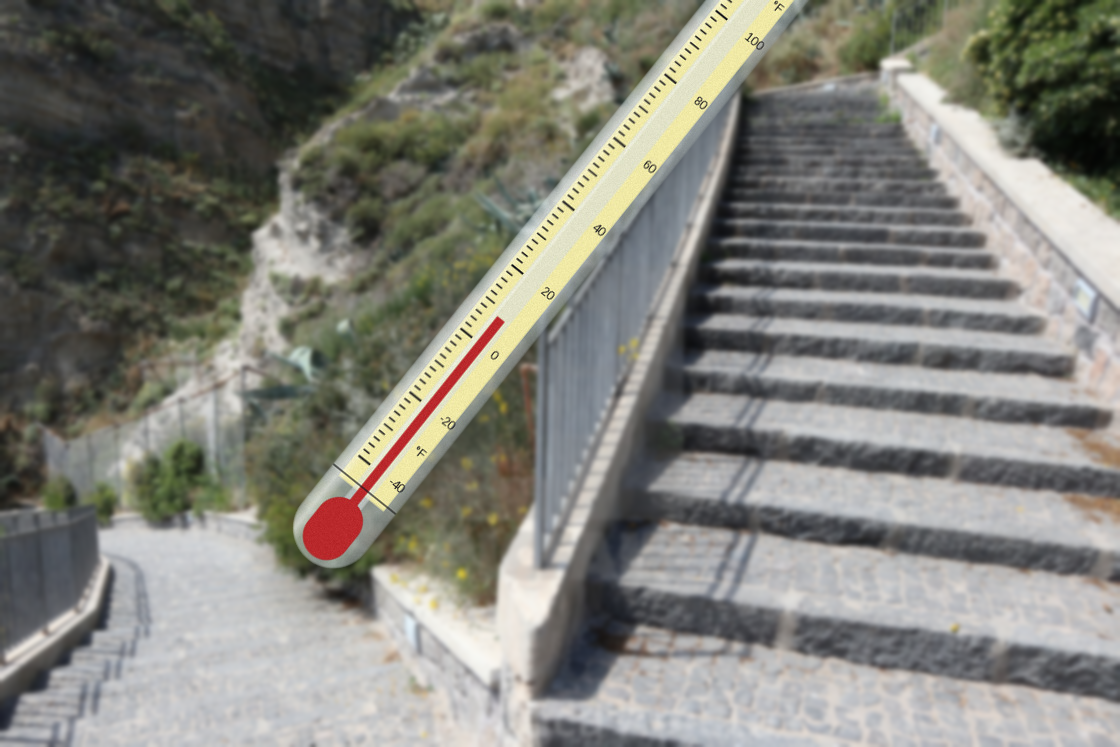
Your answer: **8** °F
